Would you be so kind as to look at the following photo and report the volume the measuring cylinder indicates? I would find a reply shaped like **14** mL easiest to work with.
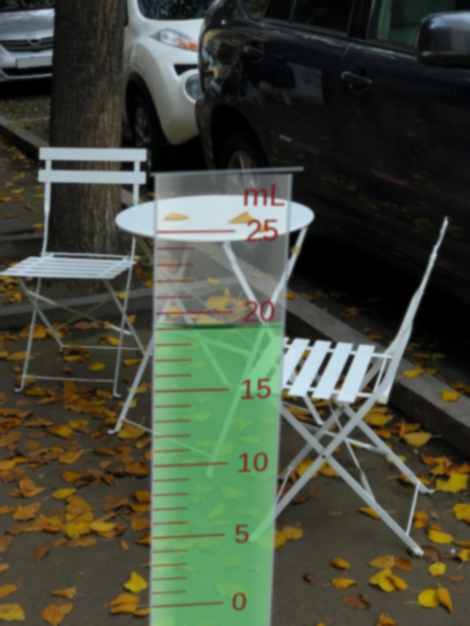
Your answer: **19** mL
